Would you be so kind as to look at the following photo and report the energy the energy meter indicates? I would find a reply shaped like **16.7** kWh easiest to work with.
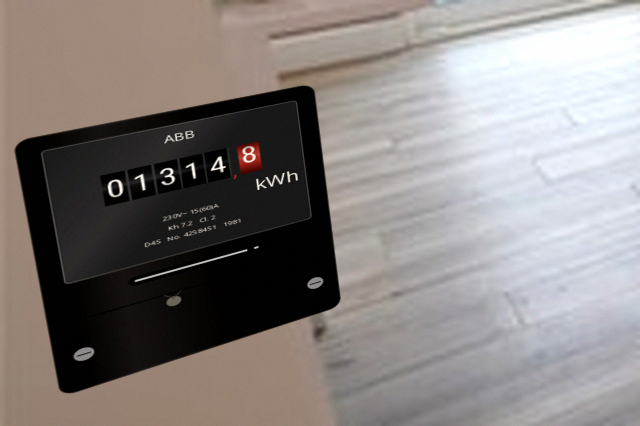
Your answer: **1314.8** kWh
